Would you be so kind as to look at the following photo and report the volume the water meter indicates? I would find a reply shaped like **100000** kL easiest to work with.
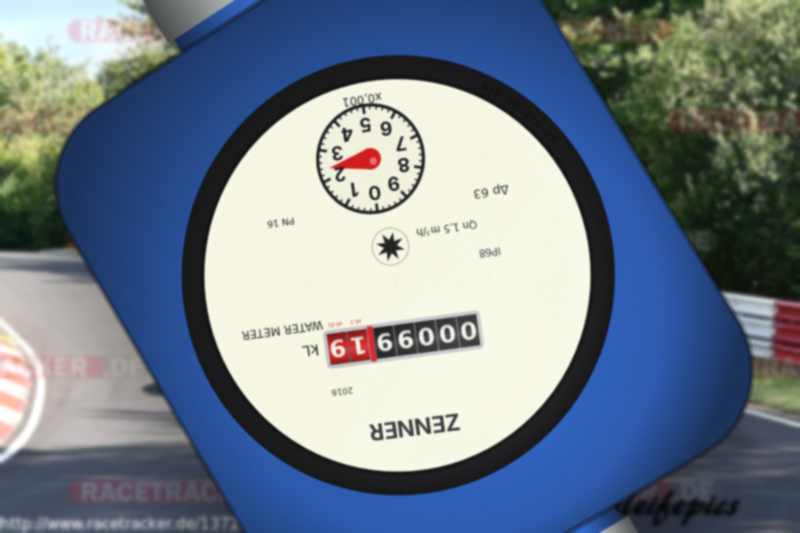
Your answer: **99.192** kL
